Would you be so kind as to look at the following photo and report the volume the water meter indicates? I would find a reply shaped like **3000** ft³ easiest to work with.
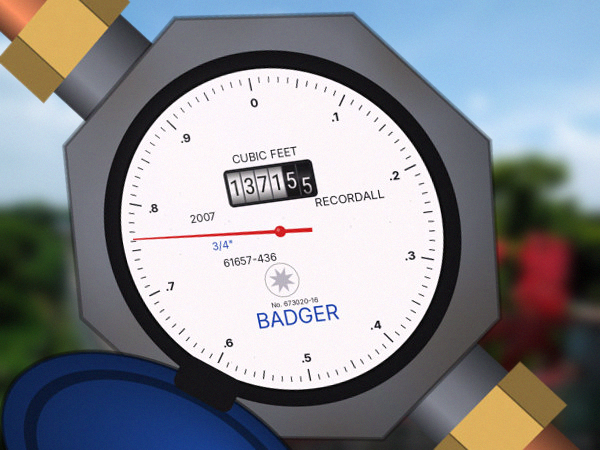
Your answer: **137154.76** ft³
